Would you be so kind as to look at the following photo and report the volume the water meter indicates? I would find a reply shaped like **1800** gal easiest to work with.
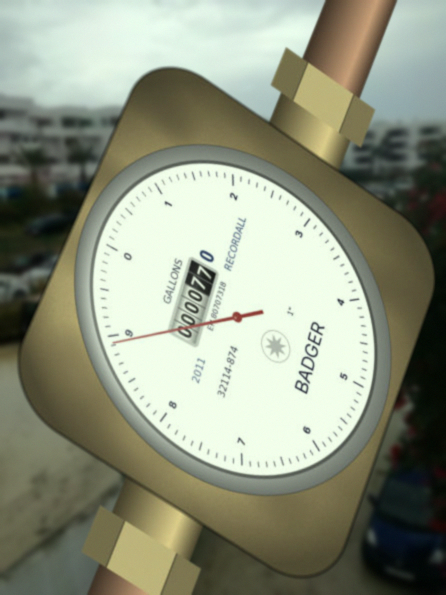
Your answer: **768.9** gal
